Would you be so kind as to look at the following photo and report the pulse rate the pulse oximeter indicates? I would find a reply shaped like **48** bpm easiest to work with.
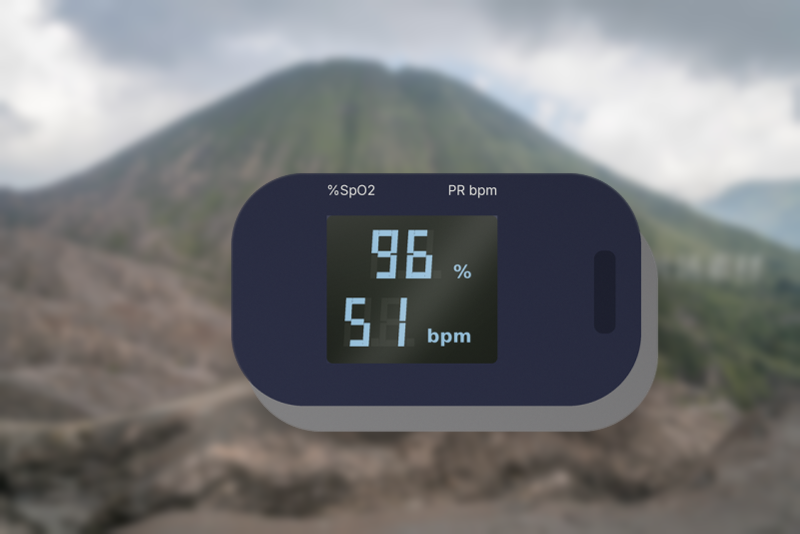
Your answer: **51** bpm
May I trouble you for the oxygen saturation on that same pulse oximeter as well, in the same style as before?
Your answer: **96** %
